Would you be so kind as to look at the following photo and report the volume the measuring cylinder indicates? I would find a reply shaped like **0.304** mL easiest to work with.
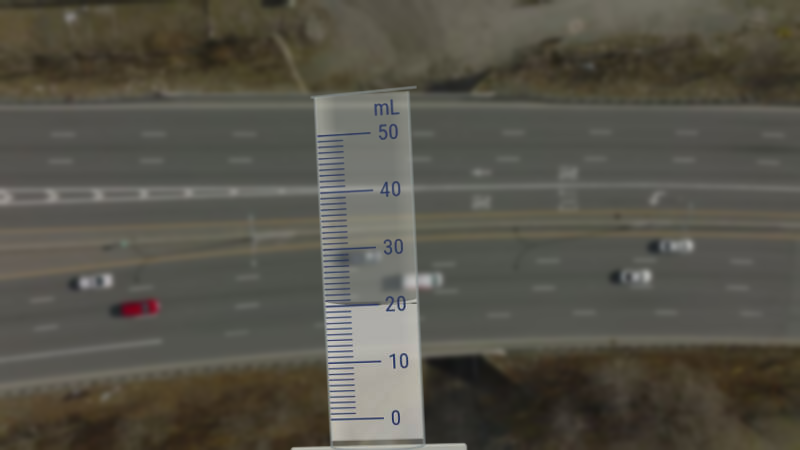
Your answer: **20** mL
